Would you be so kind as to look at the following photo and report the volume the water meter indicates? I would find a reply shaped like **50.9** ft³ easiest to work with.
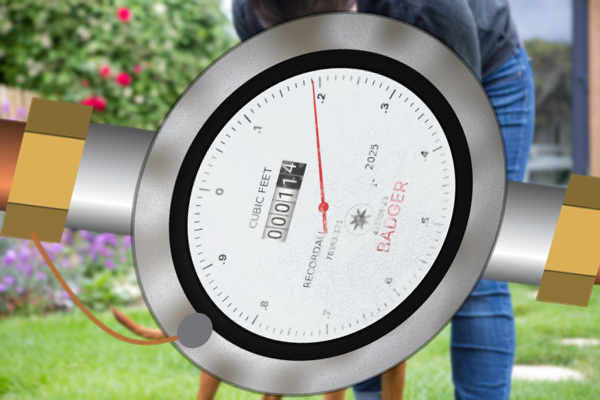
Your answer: **114.19** ft³
